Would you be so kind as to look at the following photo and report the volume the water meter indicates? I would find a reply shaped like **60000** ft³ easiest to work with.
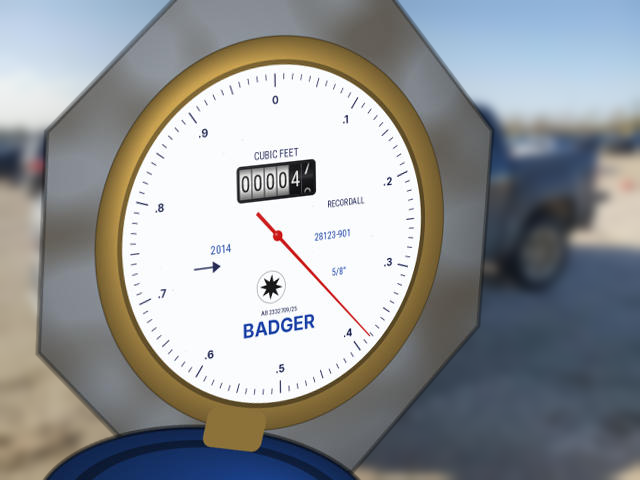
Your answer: **47.38** ft³
